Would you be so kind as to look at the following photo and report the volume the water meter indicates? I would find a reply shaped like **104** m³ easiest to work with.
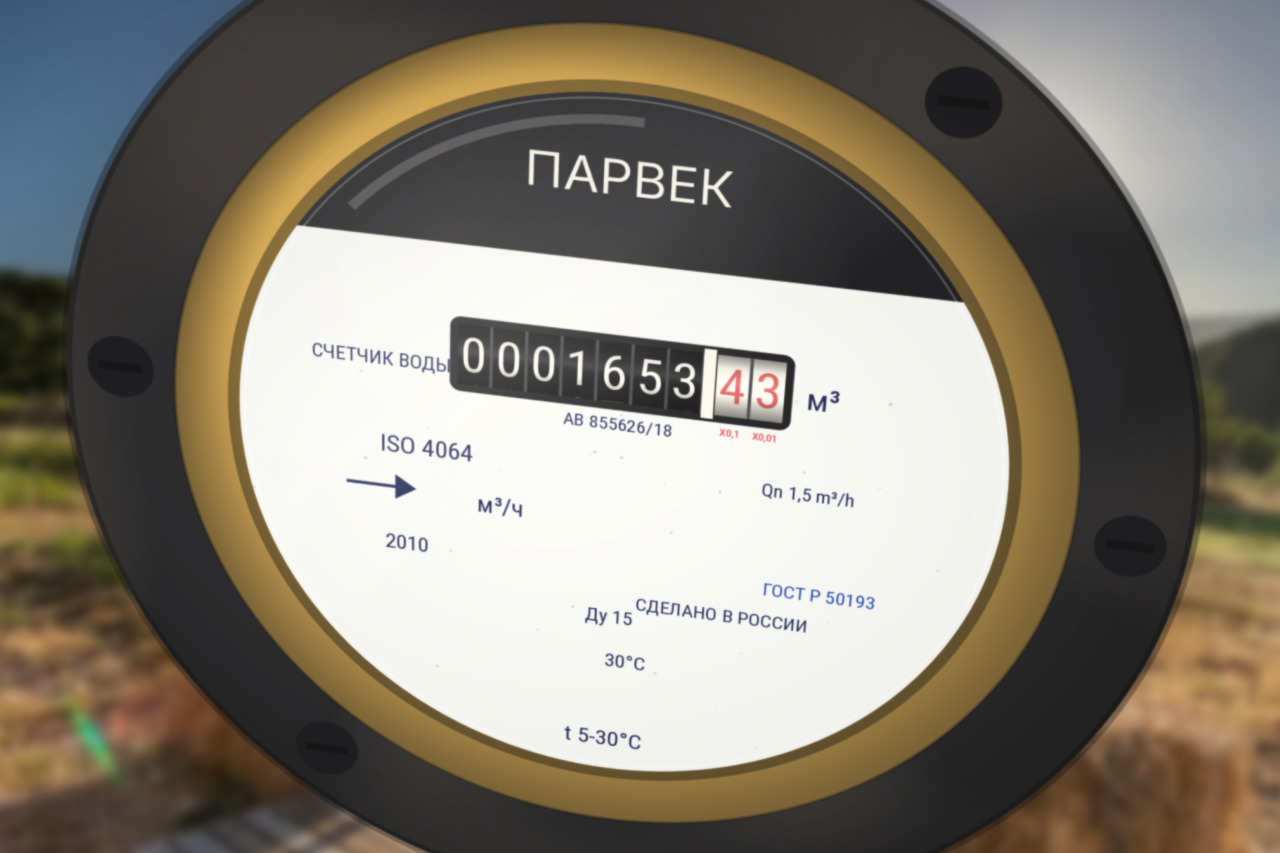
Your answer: **1653.43** m³
